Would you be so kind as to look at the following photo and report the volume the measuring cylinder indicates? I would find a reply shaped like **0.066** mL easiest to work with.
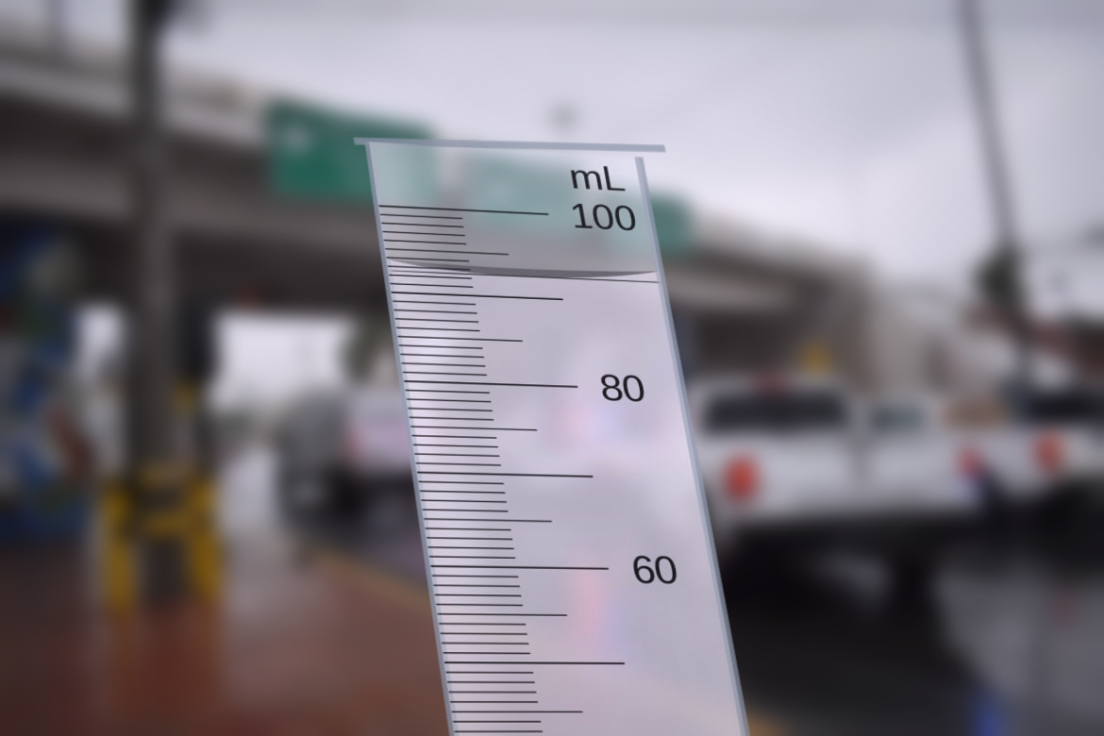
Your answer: **92.5** mL
